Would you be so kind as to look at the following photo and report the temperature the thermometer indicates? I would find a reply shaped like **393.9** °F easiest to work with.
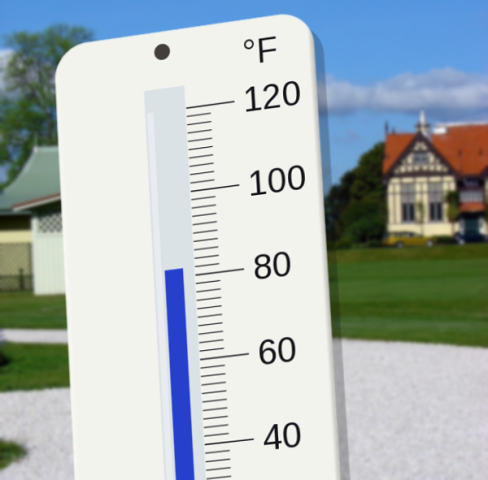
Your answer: **82** °F
